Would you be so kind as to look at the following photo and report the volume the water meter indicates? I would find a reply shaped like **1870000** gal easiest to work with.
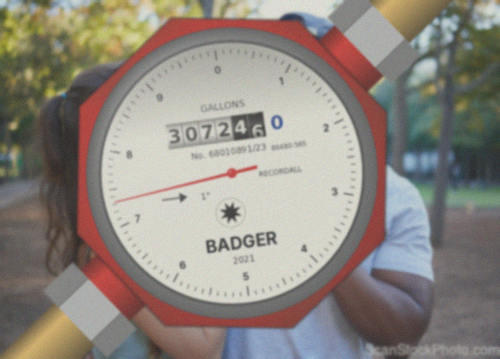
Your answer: **3072457.3** gal
